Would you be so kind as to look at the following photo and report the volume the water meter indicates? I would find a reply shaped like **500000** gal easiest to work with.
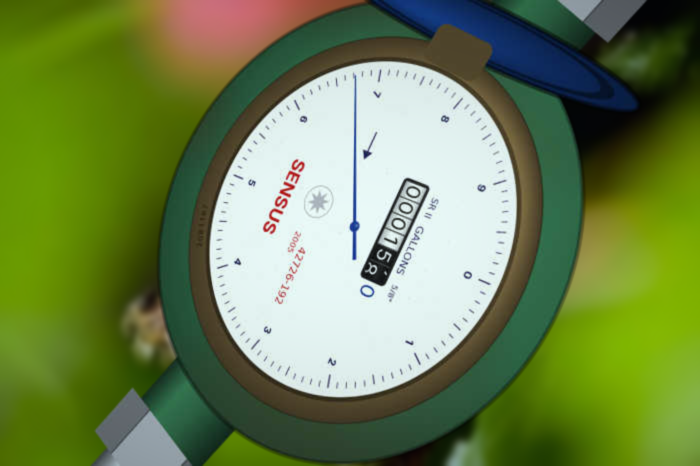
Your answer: **1576.7** gal
